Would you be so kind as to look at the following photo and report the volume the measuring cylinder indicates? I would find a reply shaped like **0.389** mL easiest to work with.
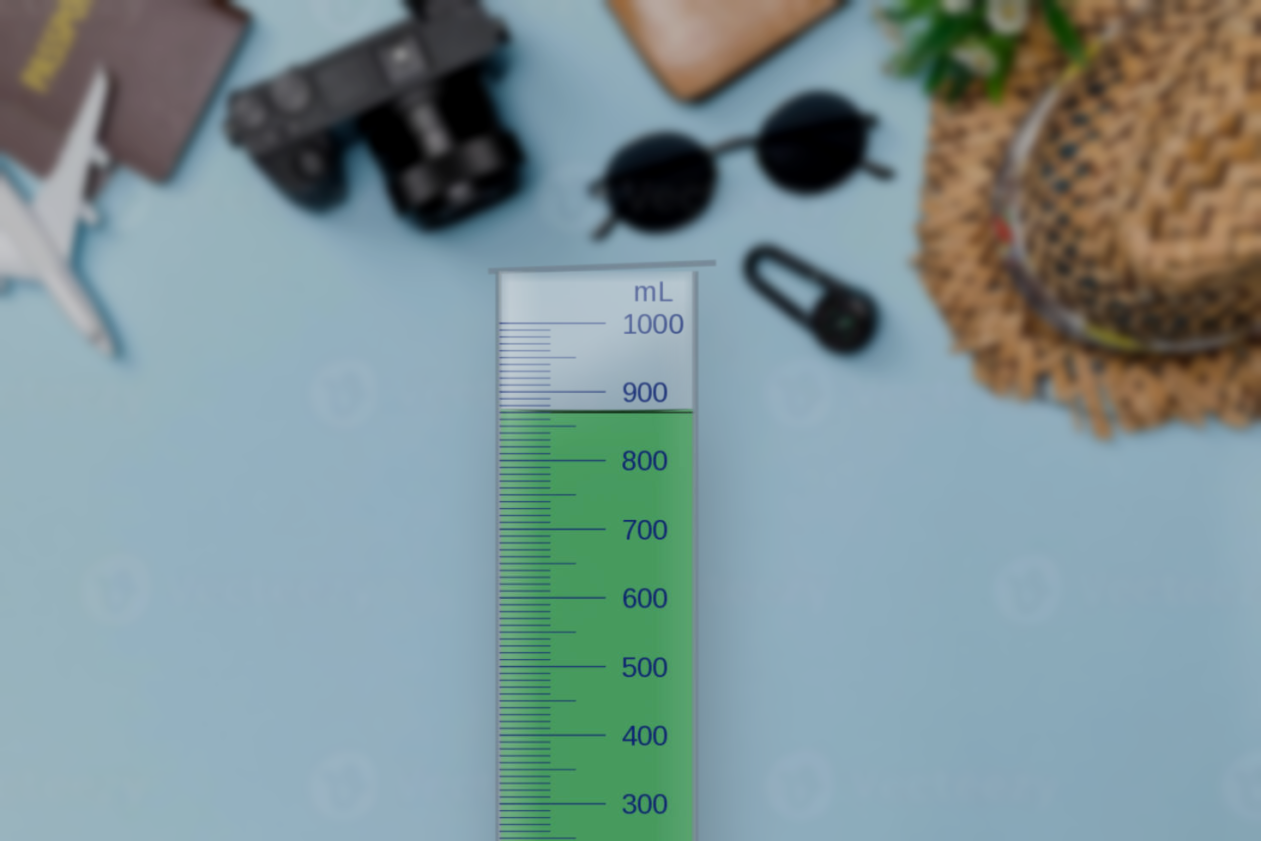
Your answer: **870** mL
